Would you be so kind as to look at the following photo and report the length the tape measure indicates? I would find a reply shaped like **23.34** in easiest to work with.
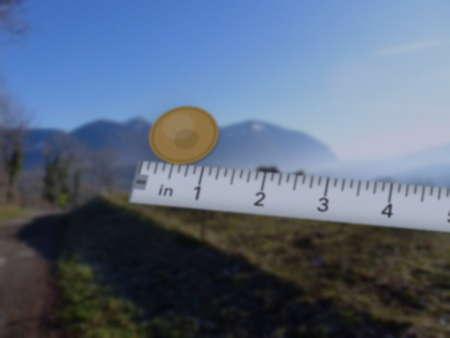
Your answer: **1.125** in
